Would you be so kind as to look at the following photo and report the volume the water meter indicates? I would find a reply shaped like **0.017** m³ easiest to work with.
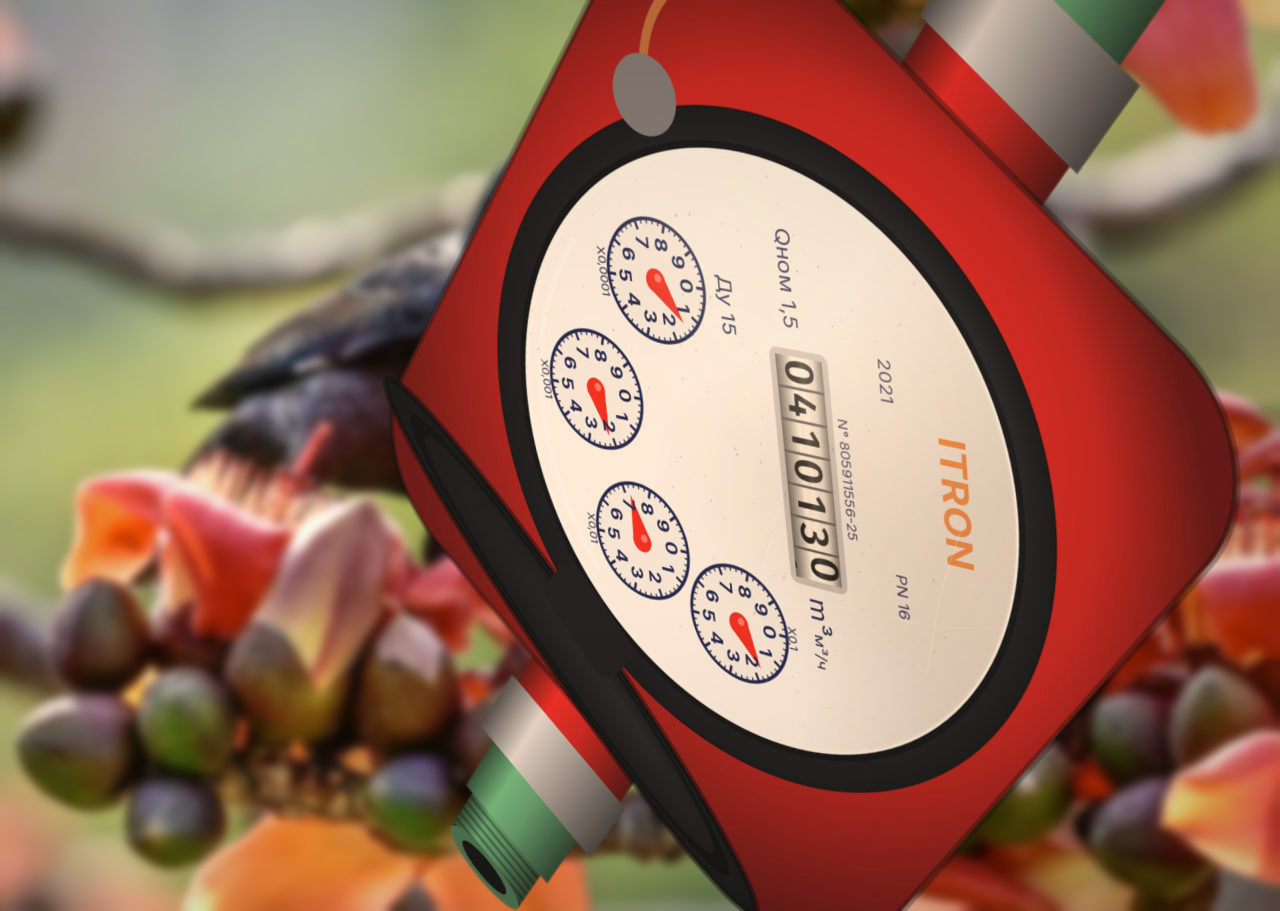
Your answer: **410130.1721** m³
